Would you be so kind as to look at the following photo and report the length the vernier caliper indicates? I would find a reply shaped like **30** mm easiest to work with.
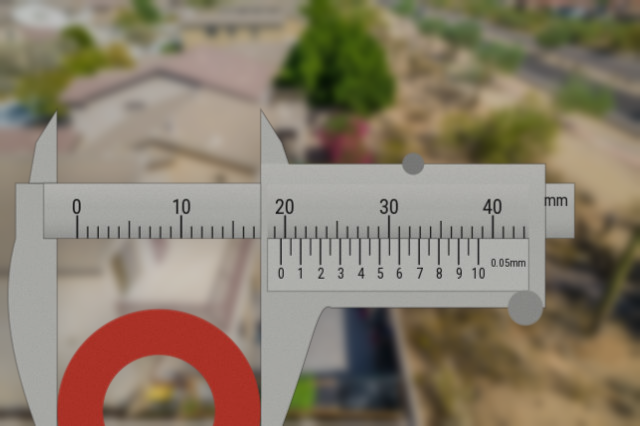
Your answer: **19.6** mm
